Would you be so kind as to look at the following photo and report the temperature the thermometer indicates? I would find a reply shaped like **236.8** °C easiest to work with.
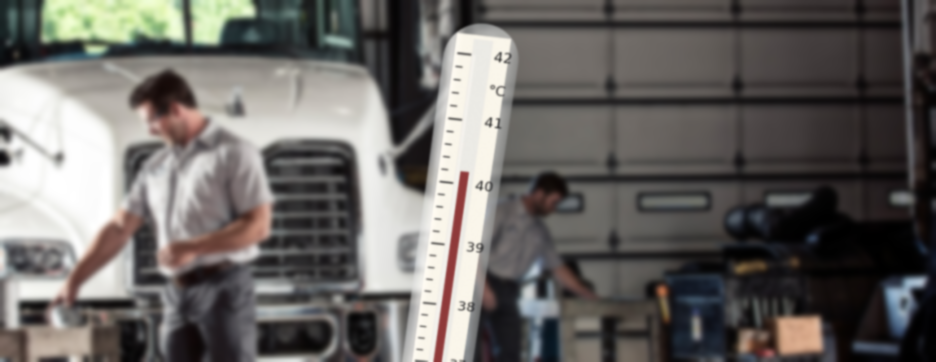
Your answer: **40.2** °C
